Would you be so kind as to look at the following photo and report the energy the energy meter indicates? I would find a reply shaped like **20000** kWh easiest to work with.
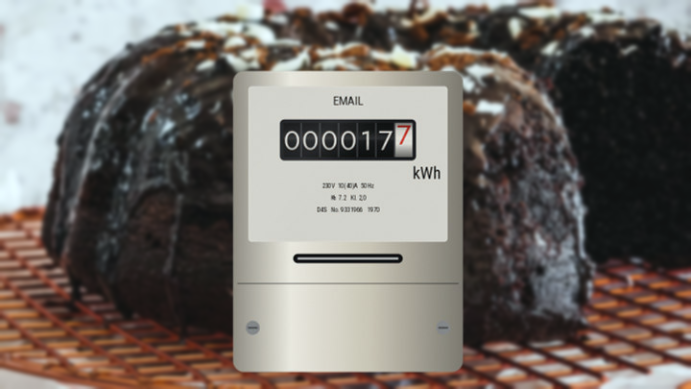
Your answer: **17.7** kWh
